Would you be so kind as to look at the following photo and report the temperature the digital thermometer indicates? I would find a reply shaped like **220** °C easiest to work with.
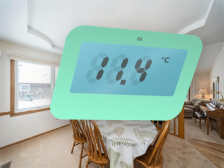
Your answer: **11.4** °C
